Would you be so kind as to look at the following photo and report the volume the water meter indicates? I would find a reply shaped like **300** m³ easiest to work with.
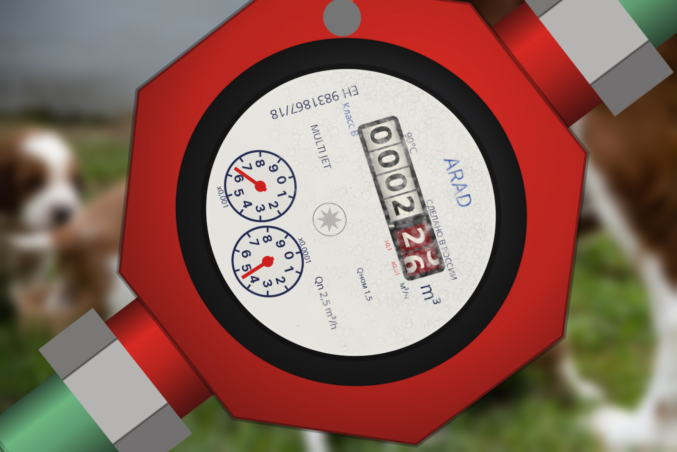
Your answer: **2.2564** m³
